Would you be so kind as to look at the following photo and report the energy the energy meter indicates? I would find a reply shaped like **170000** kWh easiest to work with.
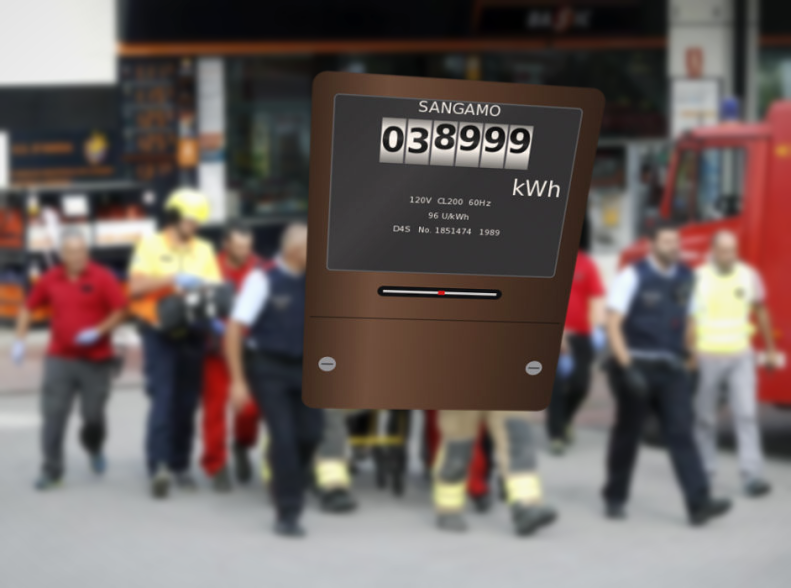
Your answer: **38999** kWh
